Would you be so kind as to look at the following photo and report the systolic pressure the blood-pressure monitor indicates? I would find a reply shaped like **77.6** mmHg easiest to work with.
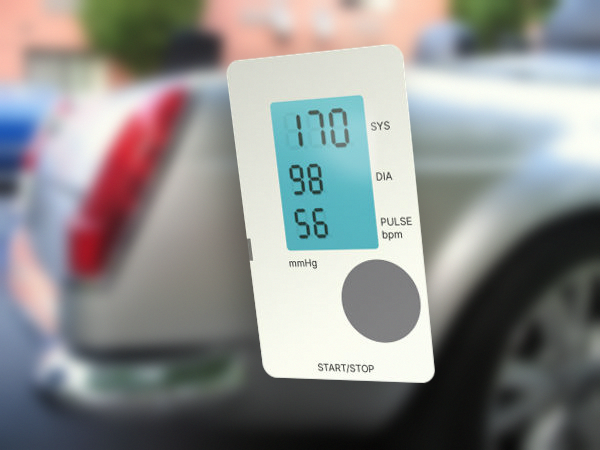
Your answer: **170** mmHg
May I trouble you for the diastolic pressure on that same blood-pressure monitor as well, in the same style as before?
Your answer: **98** mmHg
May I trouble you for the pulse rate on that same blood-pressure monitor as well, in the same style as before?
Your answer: **56** bpm
